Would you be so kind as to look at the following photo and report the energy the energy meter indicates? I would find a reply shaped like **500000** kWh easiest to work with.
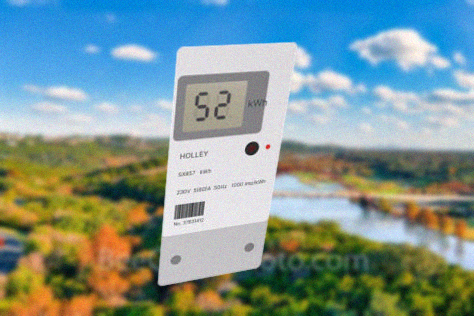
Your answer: **52** kWh
